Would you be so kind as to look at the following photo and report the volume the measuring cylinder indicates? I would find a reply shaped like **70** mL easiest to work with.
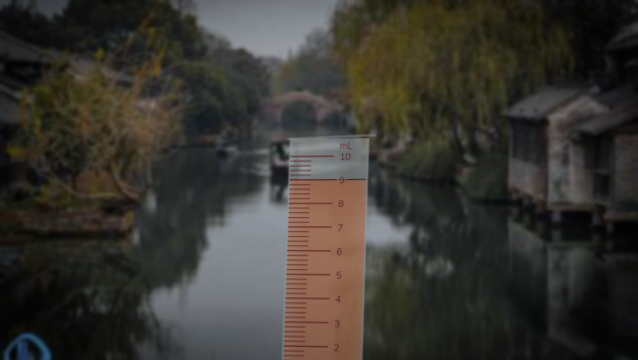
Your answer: **9** mL
